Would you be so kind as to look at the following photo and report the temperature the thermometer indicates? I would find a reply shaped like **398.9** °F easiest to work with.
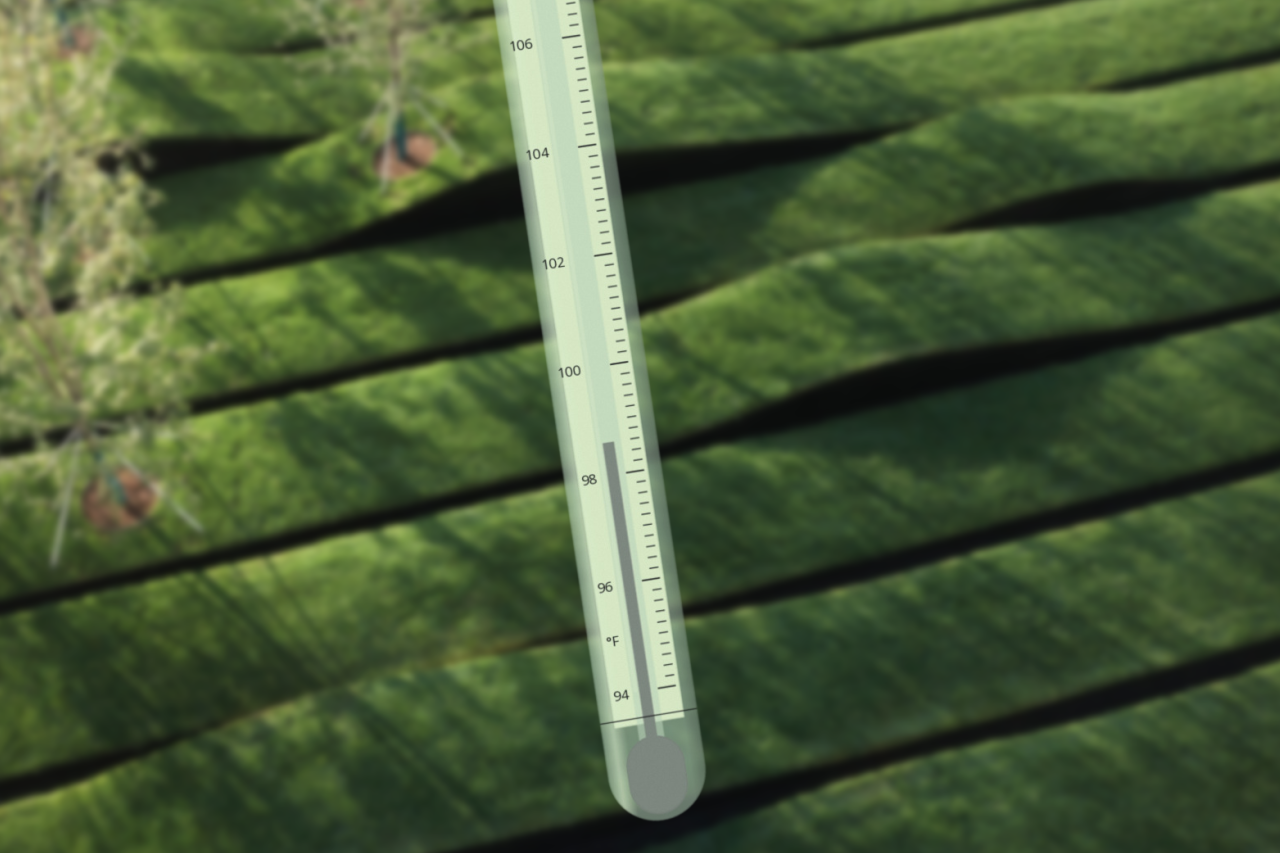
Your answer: **98.6** °F
